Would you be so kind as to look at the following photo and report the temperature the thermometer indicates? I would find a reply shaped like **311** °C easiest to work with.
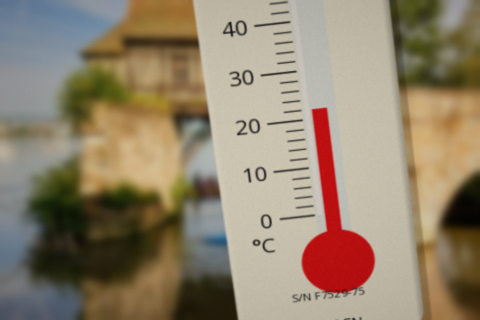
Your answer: **22** °C
